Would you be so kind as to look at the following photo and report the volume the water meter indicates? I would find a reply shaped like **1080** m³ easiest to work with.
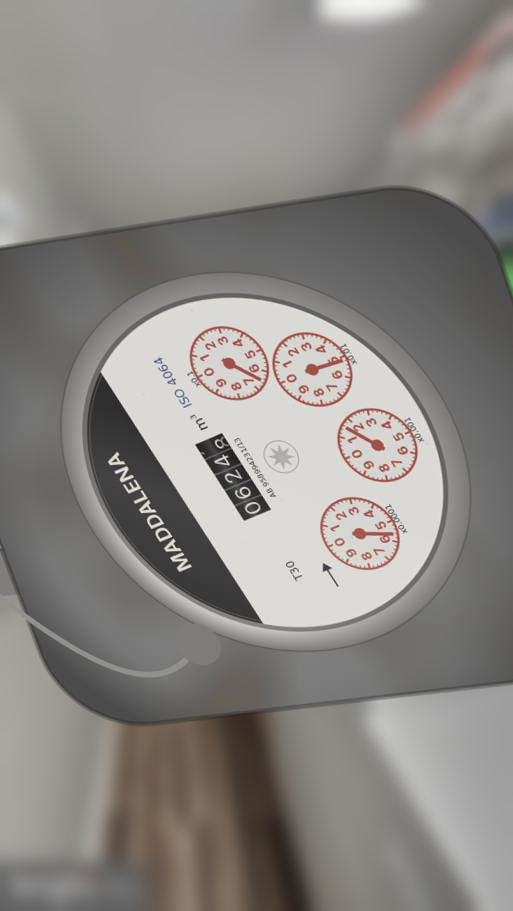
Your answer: **6247.6515** m³
